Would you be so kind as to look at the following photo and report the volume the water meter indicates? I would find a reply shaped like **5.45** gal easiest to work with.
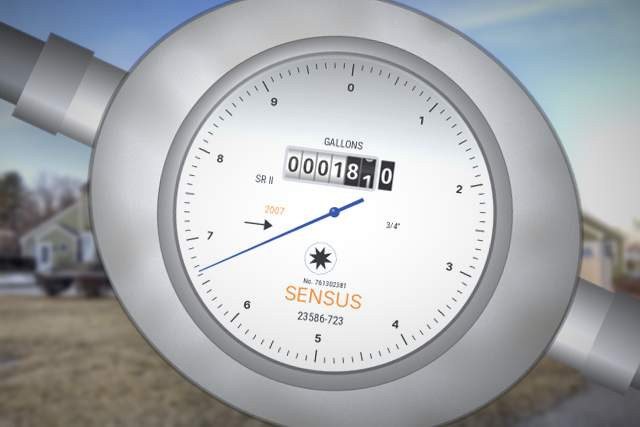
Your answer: **1806.6** gal
